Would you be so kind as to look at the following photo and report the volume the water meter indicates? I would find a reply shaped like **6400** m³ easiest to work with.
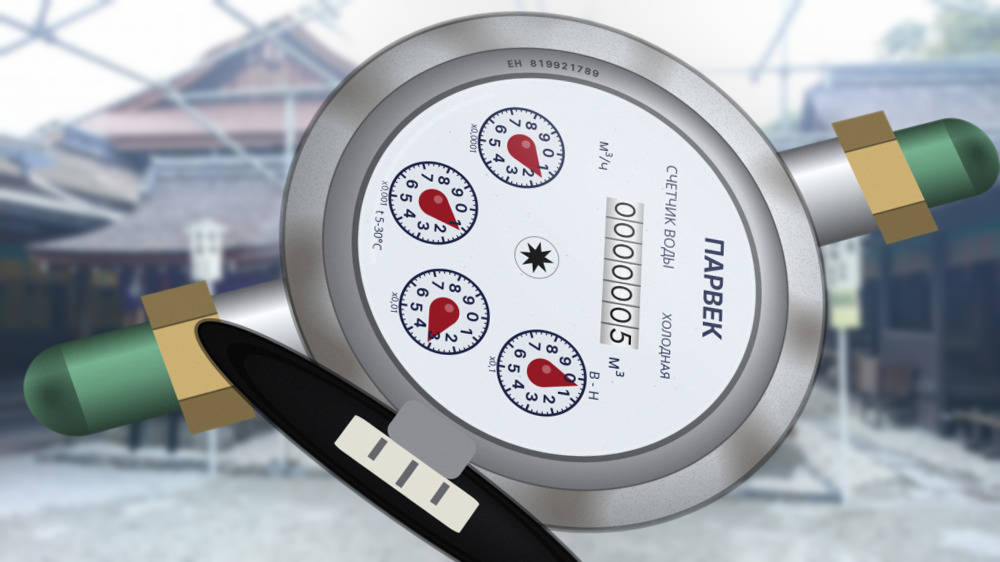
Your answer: **5.0311** m³
